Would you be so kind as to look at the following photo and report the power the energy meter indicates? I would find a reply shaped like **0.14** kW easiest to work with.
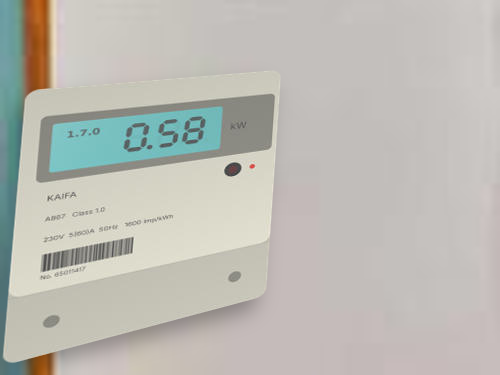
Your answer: **0.58** kW
